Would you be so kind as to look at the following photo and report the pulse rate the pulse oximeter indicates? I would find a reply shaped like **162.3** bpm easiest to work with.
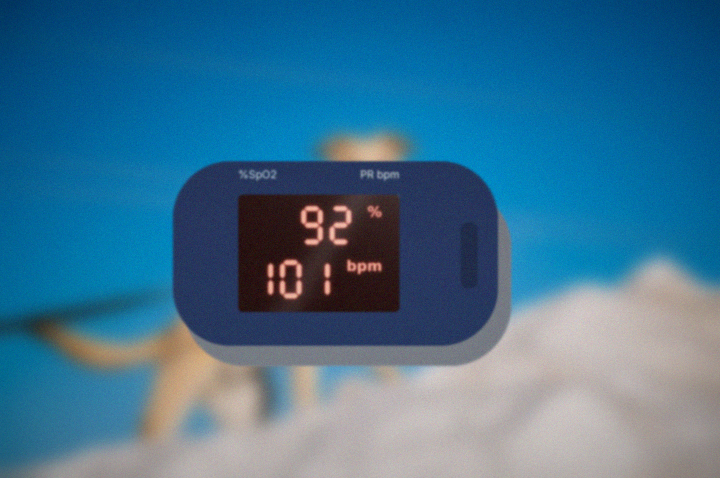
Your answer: **101** bpm
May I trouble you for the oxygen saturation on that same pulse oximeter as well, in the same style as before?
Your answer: **92** %
